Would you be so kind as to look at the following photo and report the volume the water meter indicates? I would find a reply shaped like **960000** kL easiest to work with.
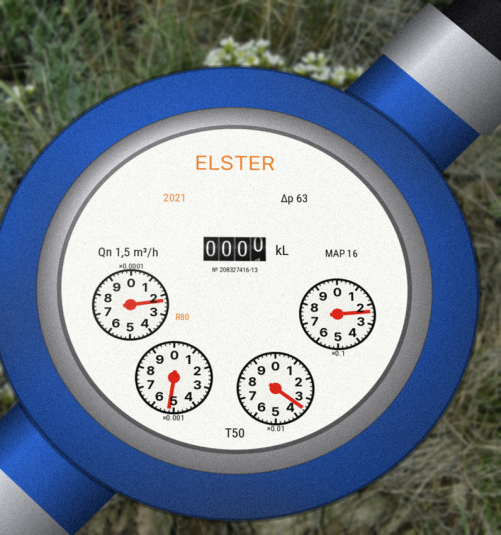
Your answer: **0.2352** kL
